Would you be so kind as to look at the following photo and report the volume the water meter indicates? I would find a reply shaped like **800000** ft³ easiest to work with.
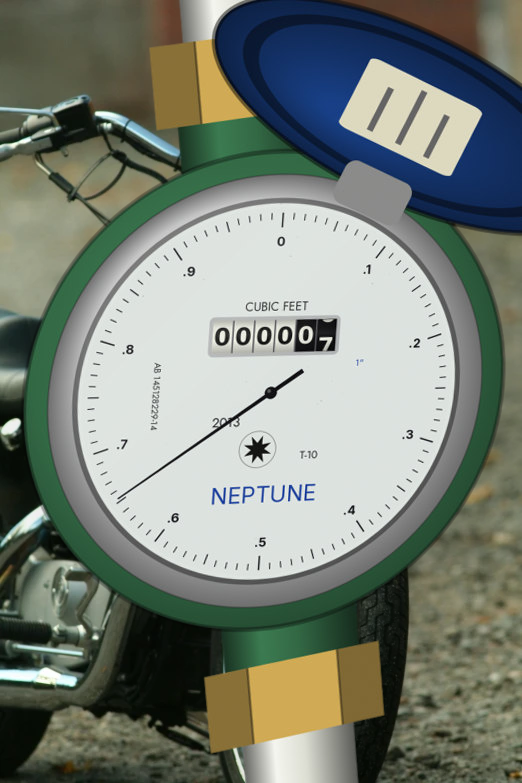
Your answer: **6.65** ft³
